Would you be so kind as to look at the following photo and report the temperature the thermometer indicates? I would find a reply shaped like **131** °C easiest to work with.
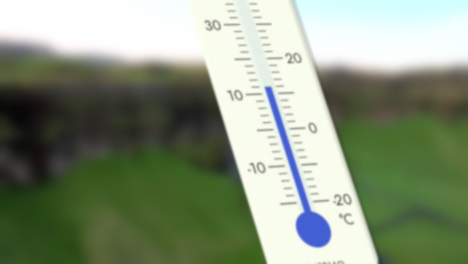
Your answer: **12** °C
